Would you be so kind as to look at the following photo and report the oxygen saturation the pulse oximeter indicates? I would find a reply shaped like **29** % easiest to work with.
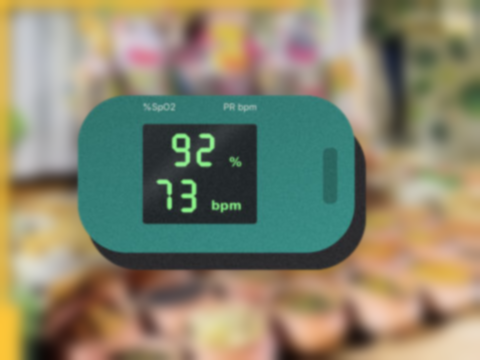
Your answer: **92** %
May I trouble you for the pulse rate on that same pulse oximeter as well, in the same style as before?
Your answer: **73** bpm
